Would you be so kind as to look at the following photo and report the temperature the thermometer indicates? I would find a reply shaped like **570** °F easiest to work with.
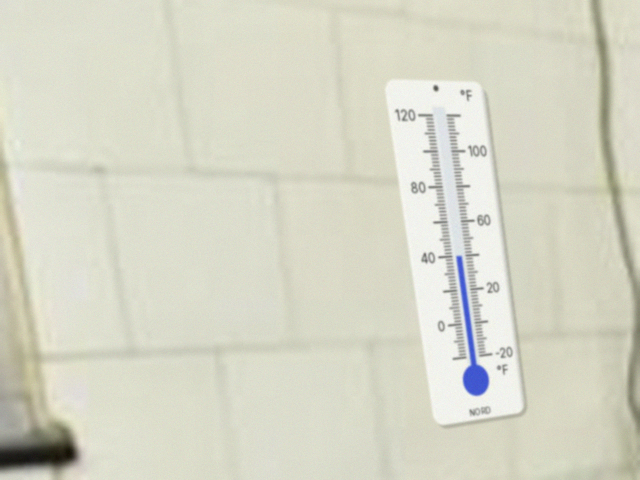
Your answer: **40** °F
